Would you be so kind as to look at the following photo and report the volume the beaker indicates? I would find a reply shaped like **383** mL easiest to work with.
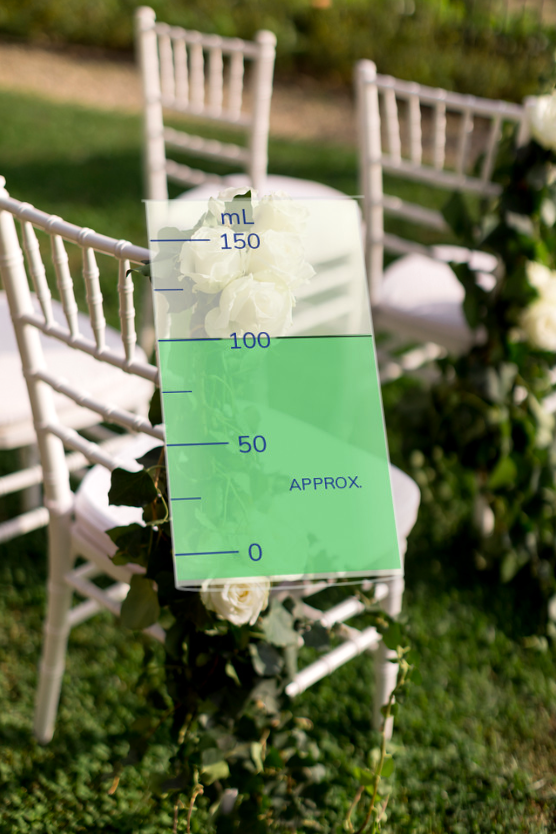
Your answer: **100** mL
